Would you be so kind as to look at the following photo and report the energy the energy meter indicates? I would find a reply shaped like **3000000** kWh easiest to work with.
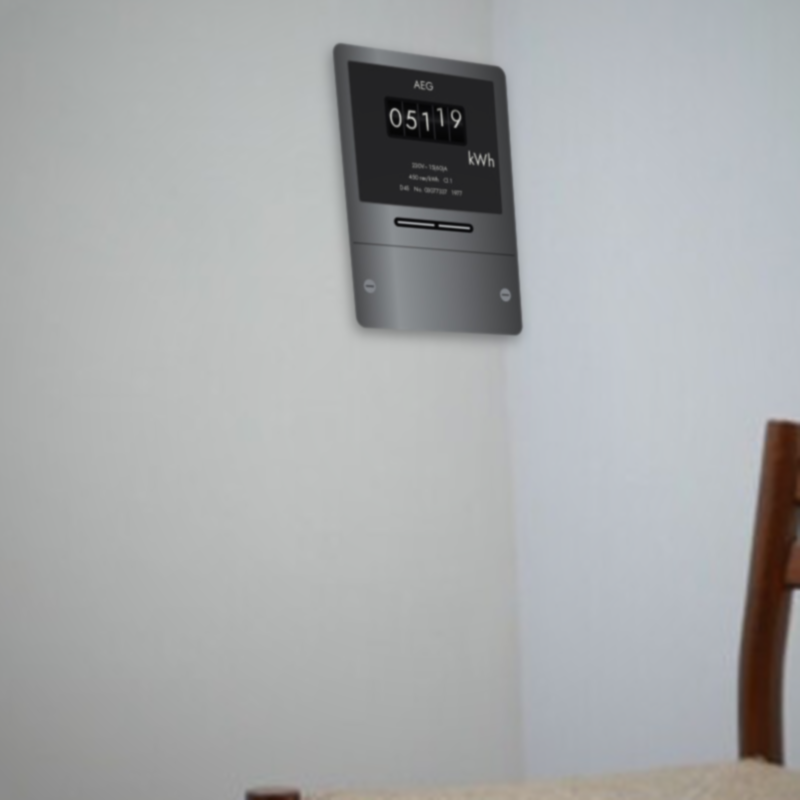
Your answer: **5119** kWh
